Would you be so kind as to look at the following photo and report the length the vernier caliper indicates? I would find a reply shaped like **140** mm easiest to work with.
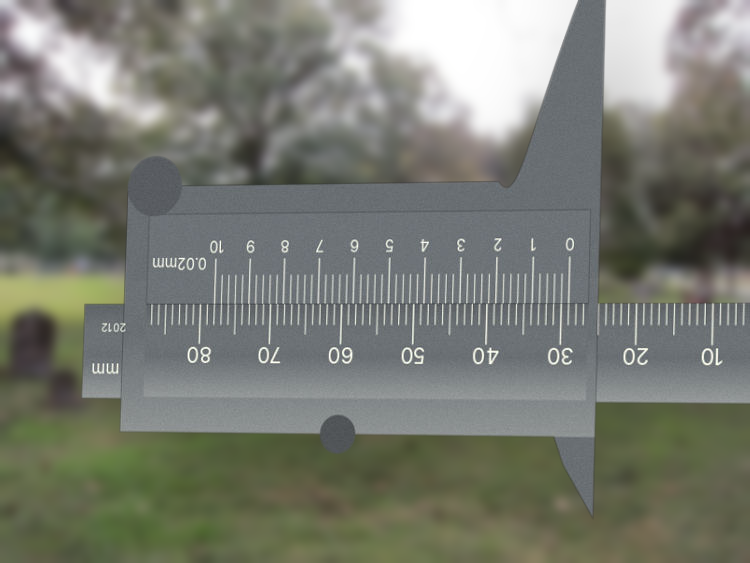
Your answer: **29.0** mm
